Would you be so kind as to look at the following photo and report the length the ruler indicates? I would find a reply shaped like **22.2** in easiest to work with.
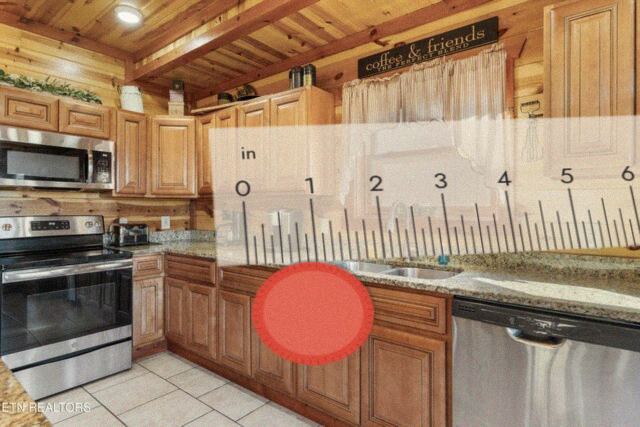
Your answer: **1.75** in
